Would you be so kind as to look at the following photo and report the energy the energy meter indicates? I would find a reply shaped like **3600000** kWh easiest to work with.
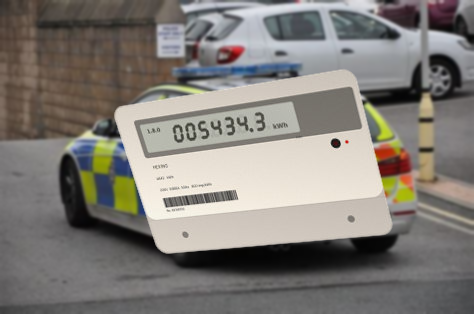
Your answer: **5434.3** kWh
